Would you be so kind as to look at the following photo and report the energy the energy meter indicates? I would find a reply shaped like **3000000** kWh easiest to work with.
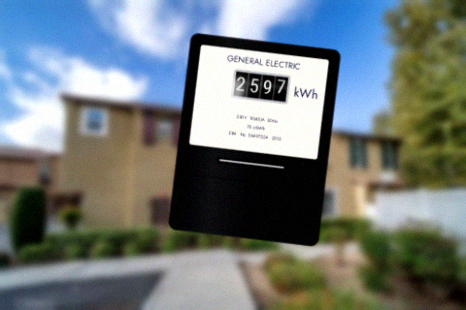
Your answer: **2597** kWh
